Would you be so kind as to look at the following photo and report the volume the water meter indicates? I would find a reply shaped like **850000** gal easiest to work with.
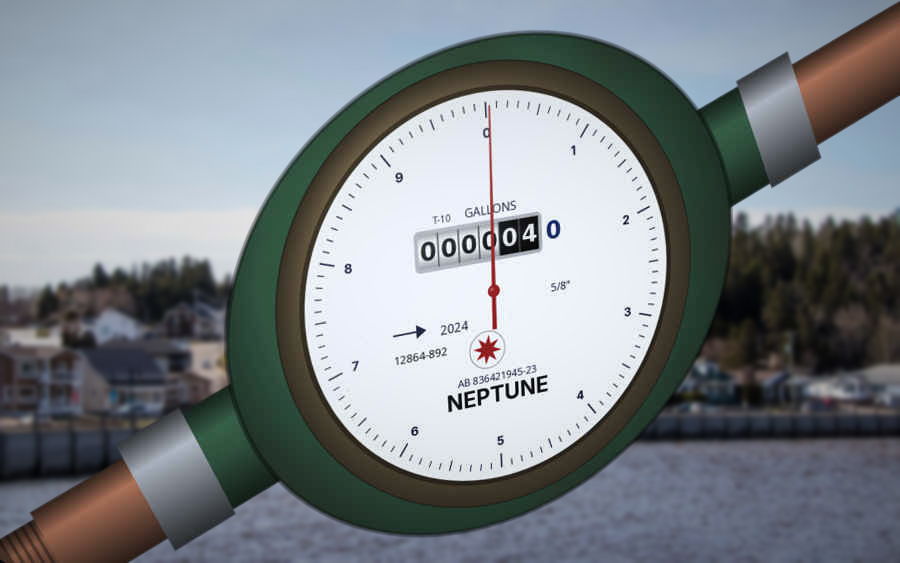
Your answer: **40.0** gal
